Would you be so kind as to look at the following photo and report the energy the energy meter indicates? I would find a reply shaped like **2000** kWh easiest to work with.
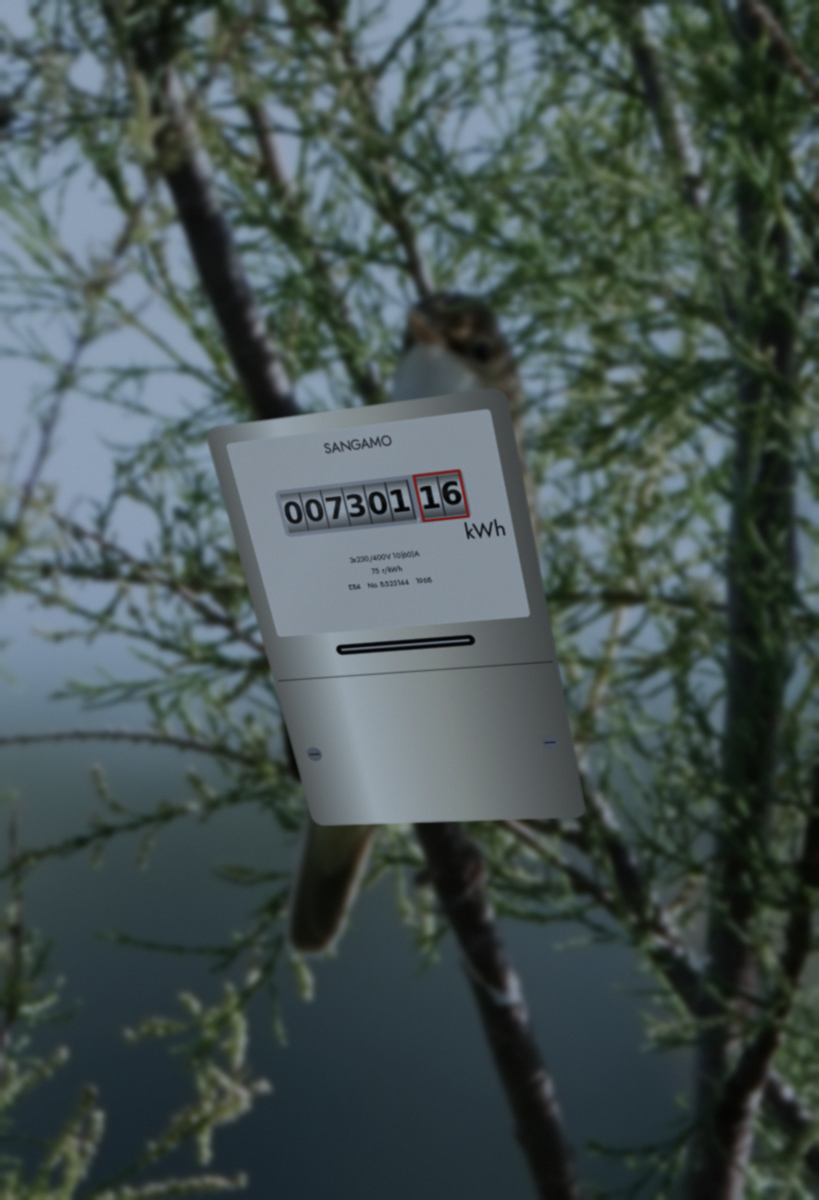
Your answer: **7301.16** kWh
